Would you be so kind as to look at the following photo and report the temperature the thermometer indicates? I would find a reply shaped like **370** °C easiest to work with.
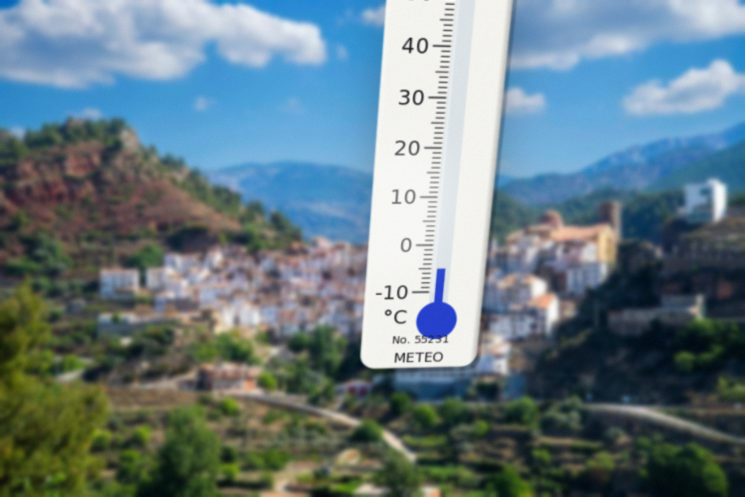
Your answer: **-5** °C
